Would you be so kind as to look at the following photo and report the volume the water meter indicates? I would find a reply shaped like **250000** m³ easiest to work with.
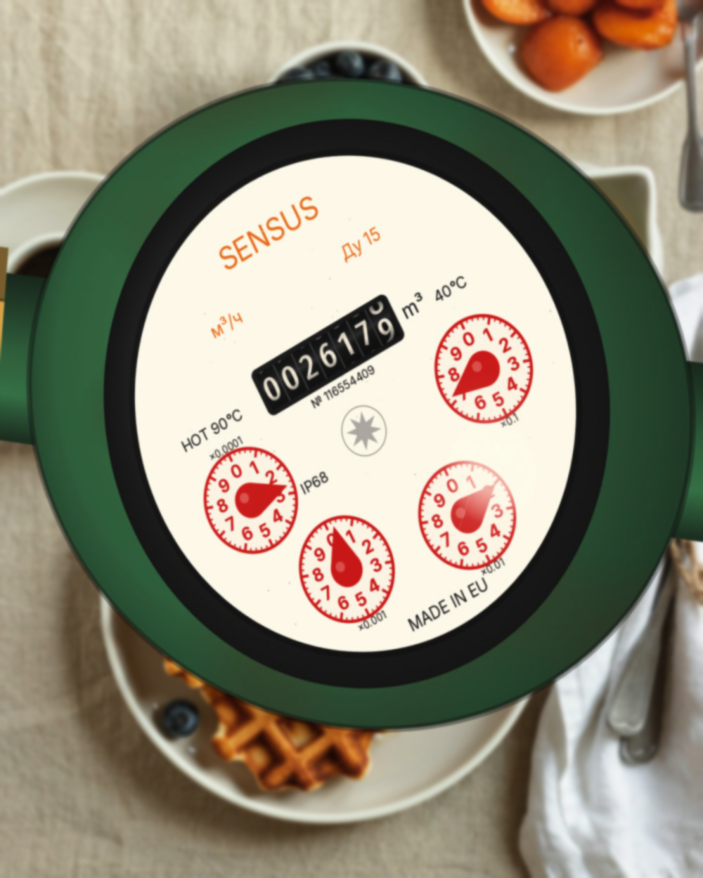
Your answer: **26178.7202** m³
